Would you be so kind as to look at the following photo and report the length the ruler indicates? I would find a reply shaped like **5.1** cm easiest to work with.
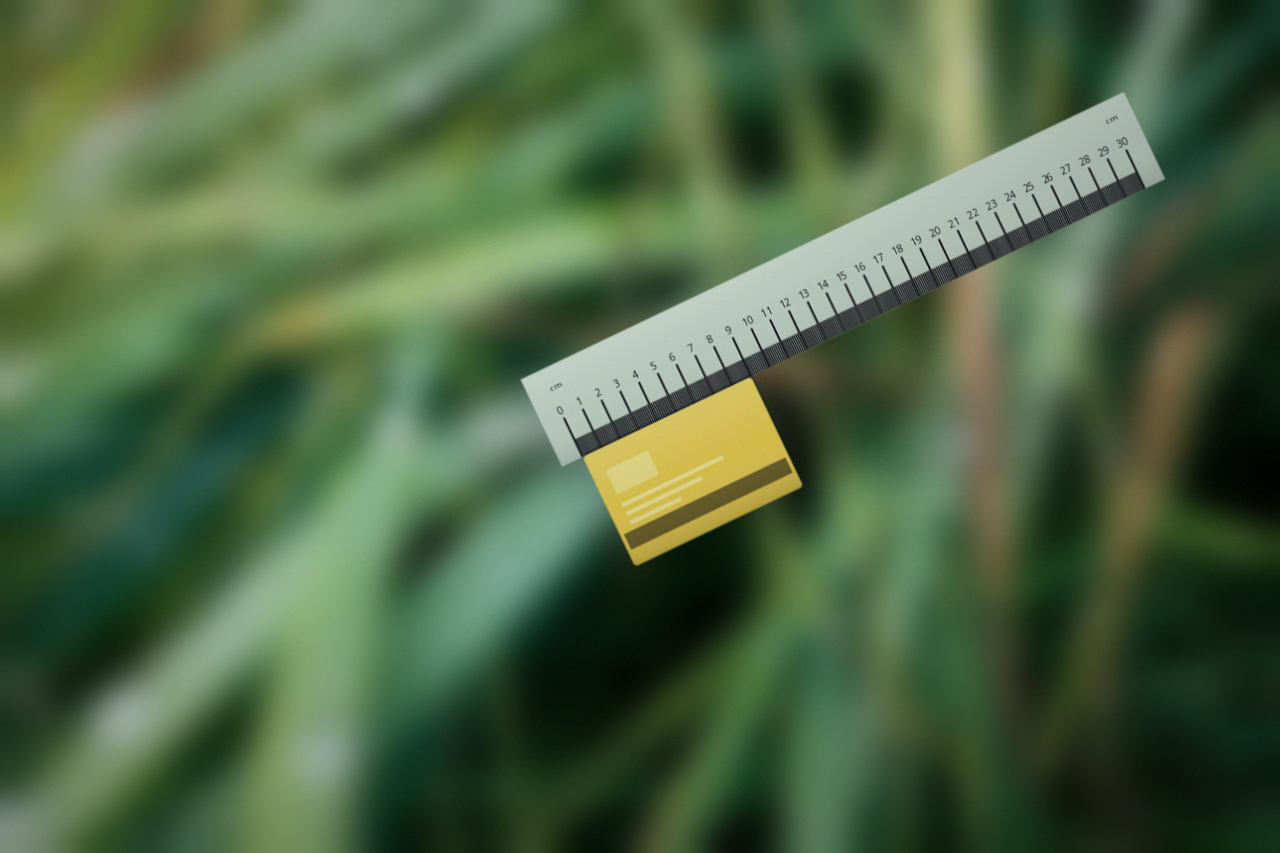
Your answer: **9** cm
